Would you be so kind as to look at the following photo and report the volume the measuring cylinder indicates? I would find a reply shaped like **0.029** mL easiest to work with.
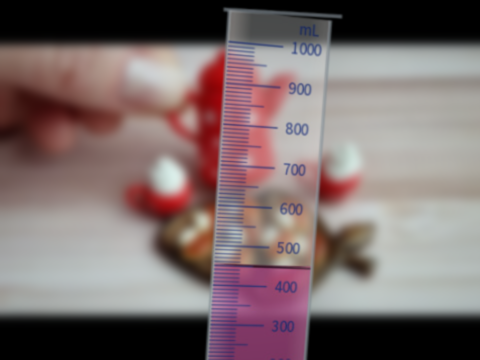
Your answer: **450** mL
